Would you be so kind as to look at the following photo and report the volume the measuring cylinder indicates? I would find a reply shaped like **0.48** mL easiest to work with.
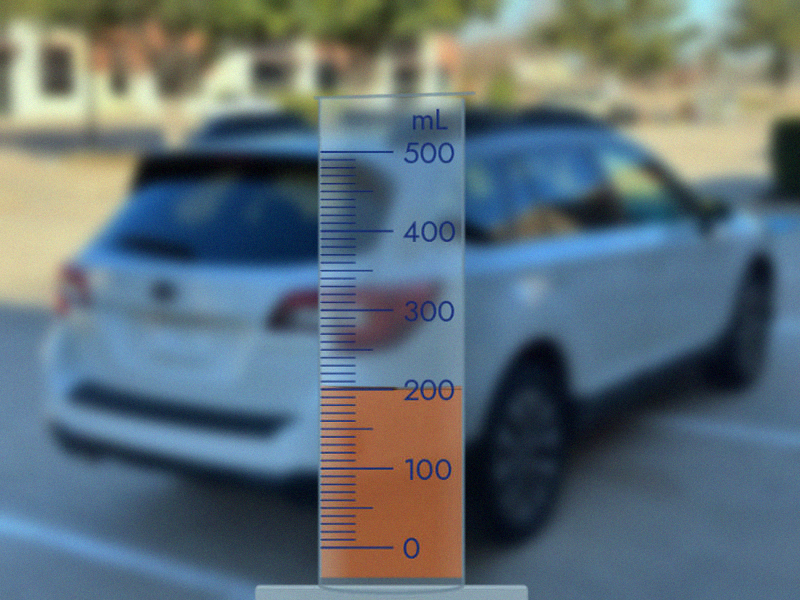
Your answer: **200** mL
